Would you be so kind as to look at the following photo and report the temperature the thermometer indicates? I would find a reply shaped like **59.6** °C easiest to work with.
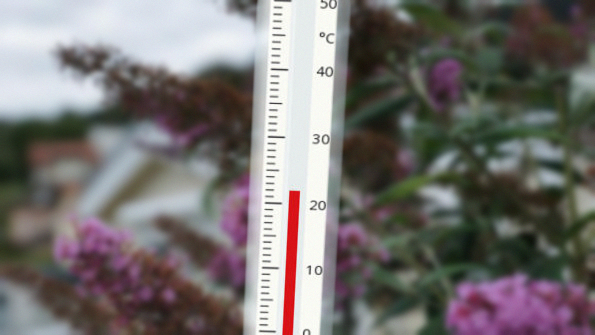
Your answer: **22** °C
